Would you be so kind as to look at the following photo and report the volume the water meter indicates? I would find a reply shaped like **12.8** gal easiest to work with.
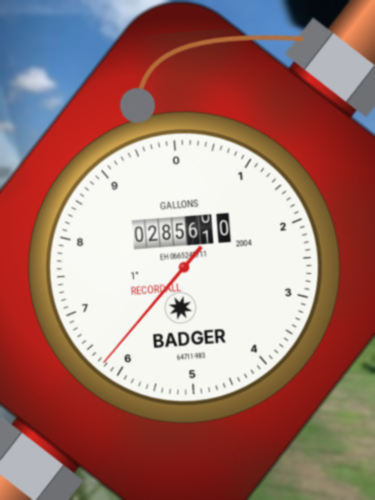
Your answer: **285606.2** gal
